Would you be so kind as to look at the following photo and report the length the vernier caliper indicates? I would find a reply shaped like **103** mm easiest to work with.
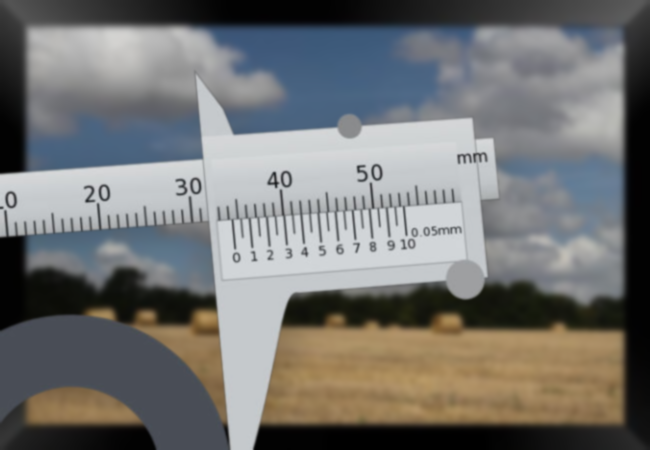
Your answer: **34.4** mm
